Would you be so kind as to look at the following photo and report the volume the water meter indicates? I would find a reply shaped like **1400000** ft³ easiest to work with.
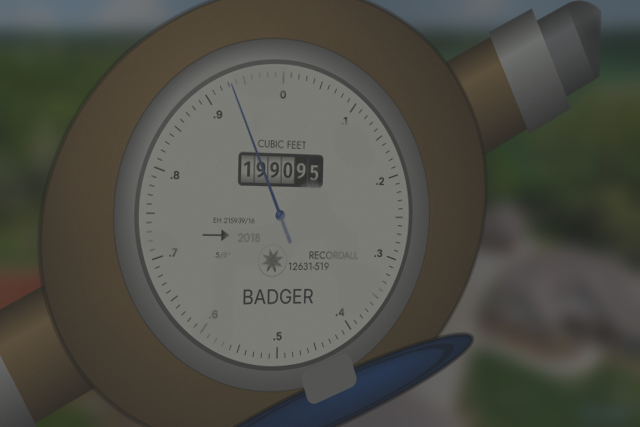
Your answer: **199094.93** ft³
